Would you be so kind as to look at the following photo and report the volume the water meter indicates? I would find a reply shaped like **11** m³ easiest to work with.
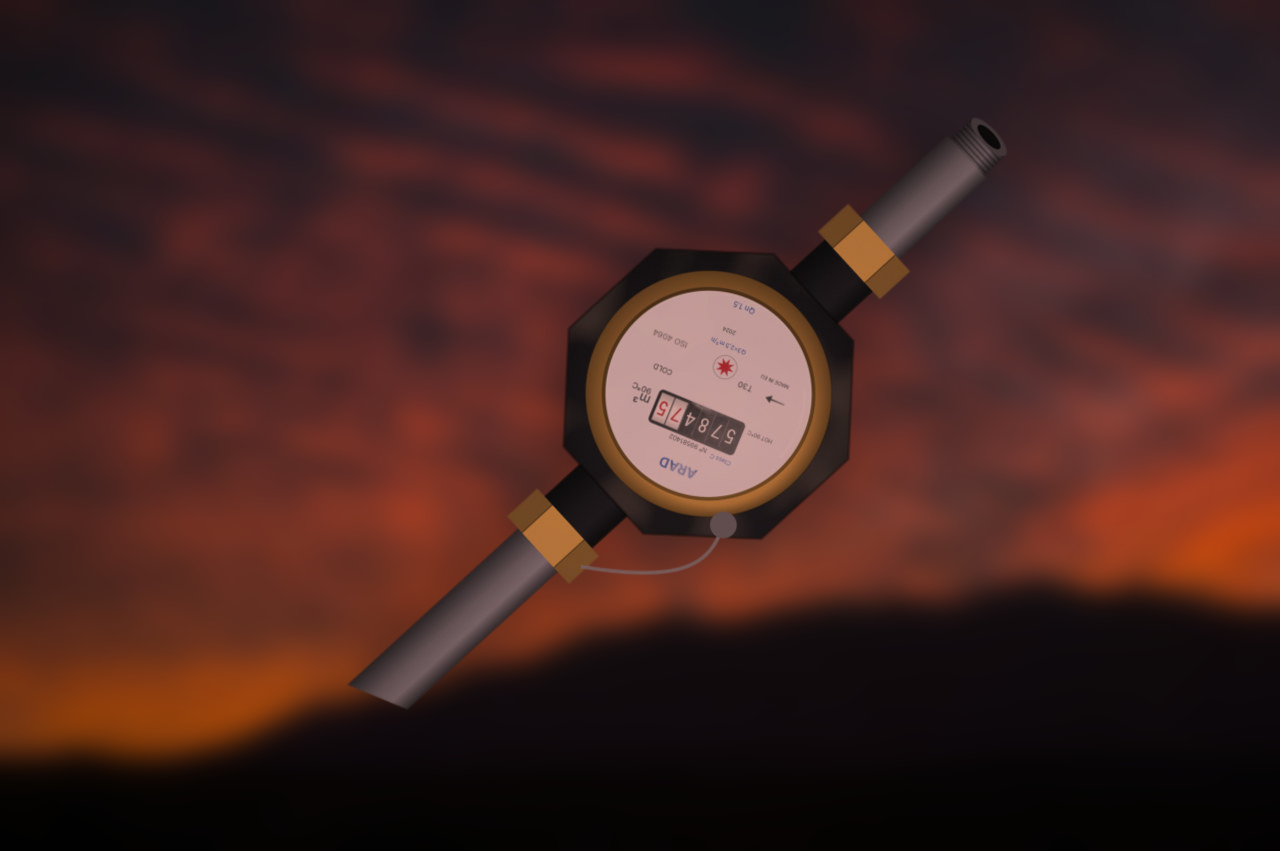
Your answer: **5784.75** m³
